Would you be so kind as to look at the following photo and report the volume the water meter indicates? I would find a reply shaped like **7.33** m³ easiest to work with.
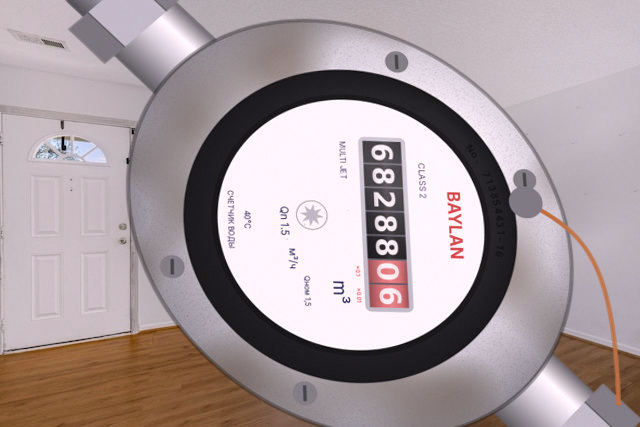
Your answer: **68288.06** m³
